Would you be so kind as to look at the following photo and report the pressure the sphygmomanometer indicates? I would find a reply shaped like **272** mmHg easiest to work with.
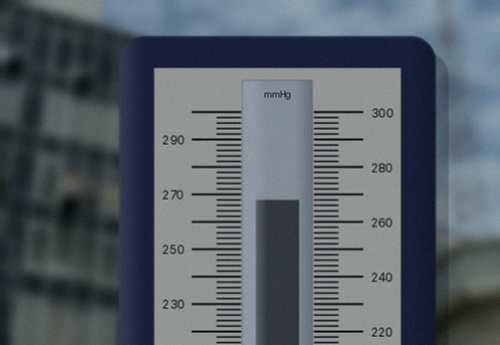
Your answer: **268** mmHg
